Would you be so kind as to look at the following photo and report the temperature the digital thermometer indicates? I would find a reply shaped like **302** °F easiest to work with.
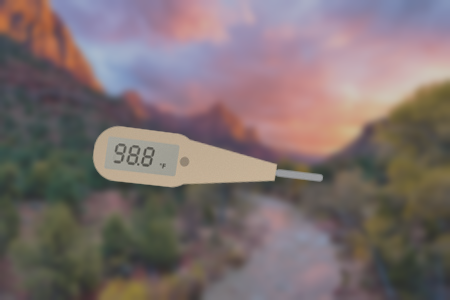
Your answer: **98.8** °F
